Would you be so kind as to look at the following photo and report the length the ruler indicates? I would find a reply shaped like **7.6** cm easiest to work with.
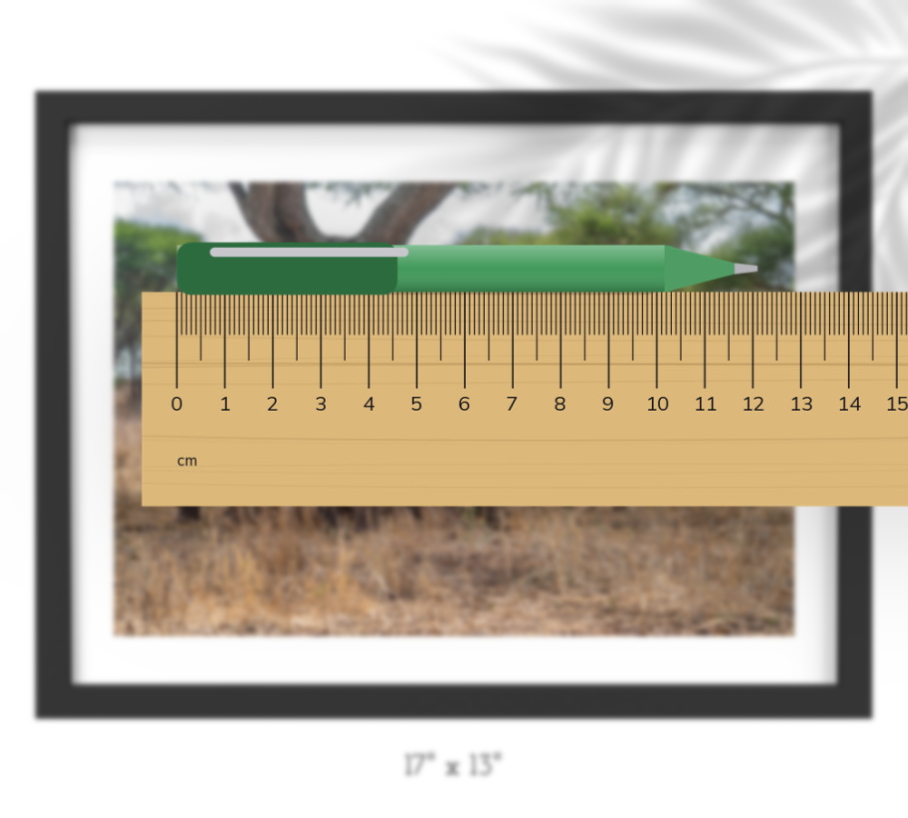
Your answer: **12.1** cm
